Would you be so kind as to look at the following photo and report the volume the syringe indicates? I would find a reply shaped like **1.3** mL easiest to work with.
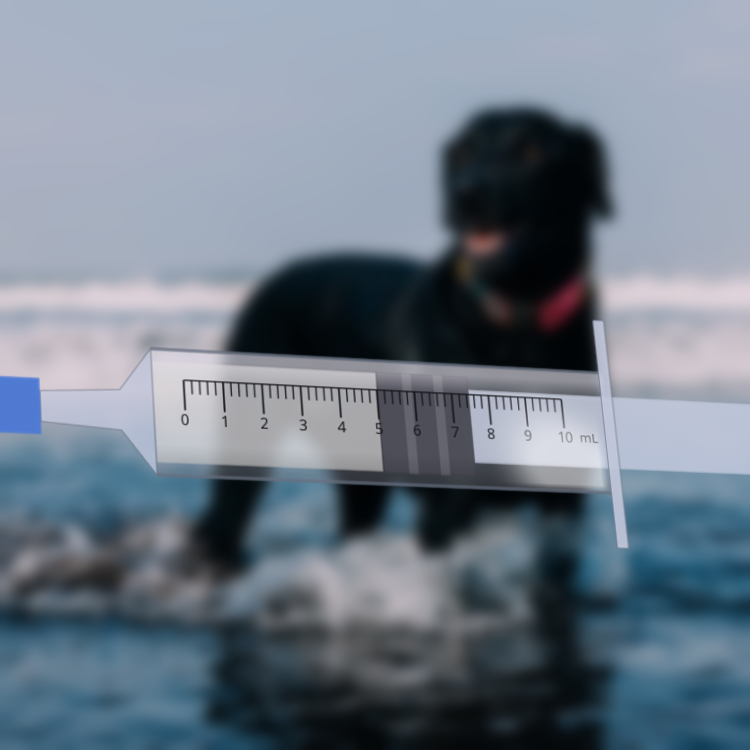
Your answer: **5** mL
